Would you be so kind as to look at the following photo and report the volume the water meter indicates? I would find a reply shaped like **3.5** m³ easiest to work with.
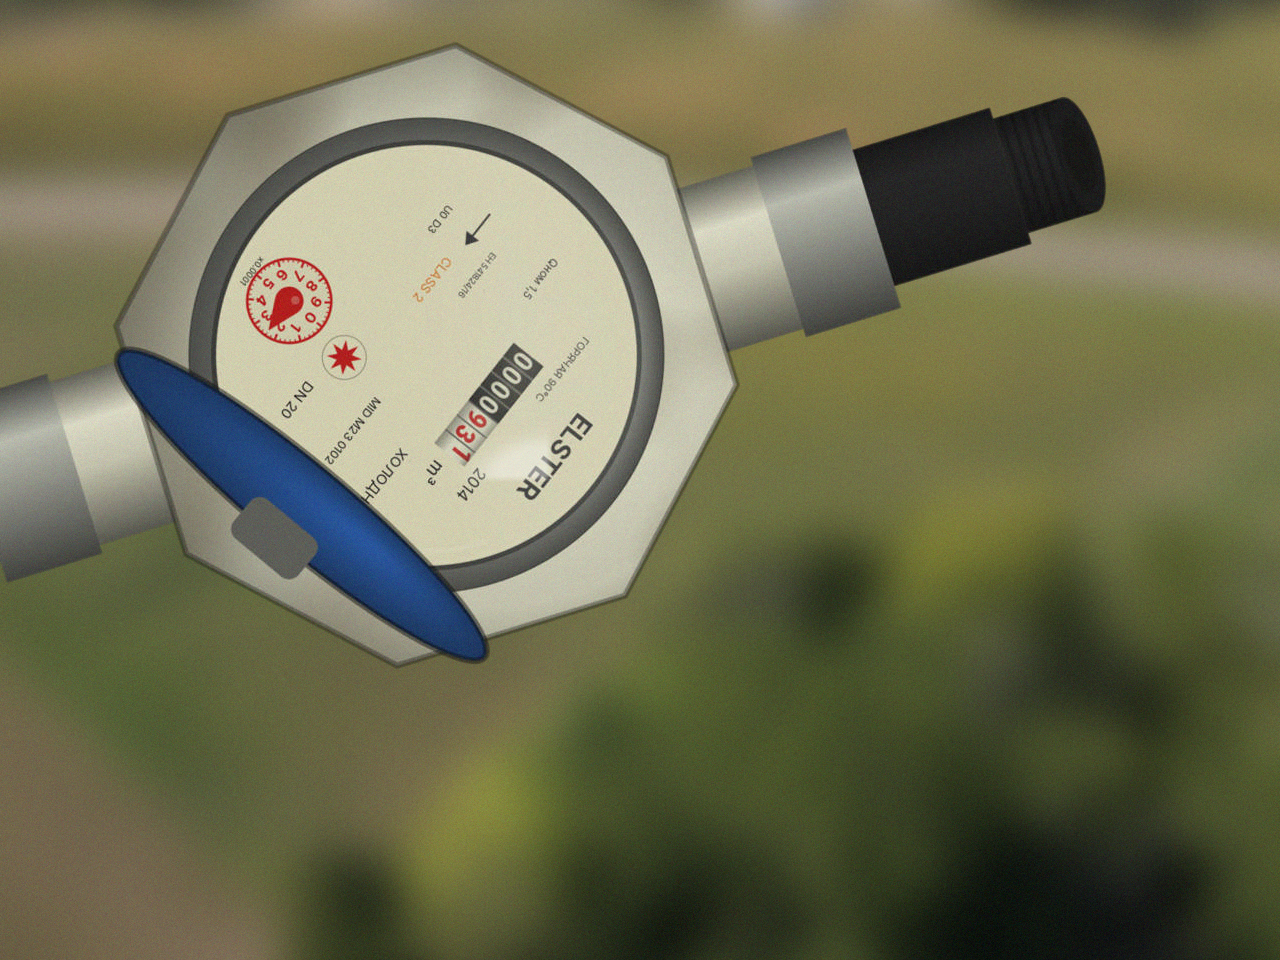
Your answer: **0.9312** m³
